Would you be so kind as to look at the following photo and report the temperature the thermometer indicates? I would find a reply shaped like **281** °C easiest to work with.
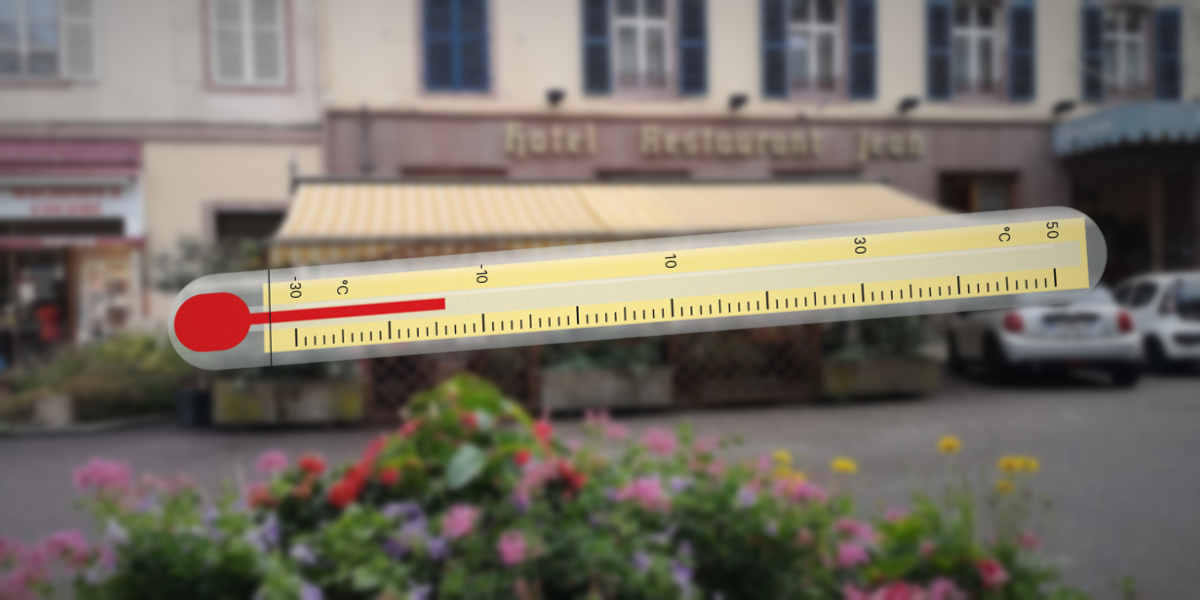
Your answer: **-14** °C
